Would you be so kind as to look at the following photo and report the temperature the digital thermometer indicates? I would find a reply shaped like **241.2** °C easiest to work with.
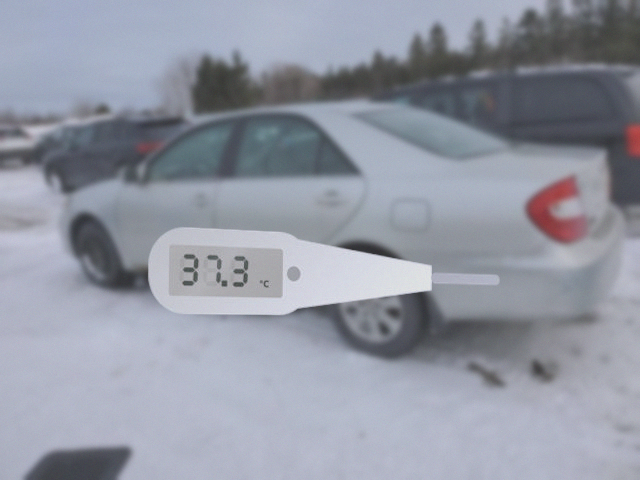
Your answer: **37.3** °C
